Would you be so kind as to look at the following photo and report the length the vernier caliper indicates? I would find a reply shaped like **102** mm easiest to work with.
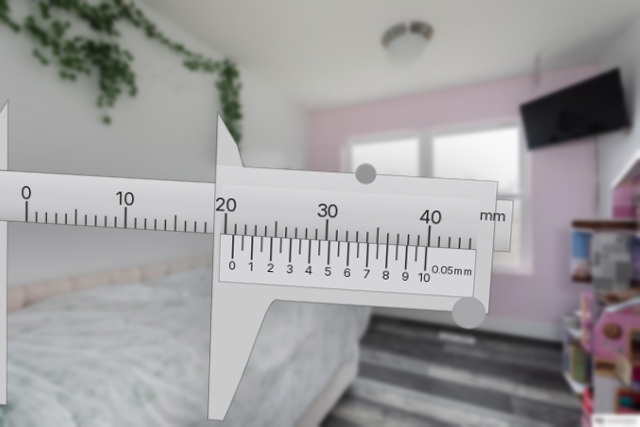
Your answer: **20.8** mm
